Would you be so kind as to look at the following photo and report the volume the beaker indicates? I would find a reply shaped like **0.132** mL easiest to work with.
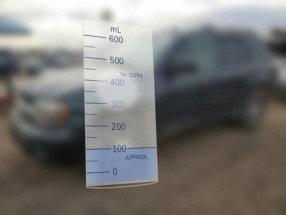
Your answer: **100** mL
